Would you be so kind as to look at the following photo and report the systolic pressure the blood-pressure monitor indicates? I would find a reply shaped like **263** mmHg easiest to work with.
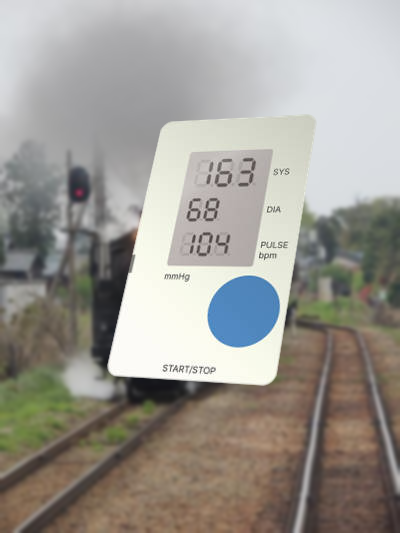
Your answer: **163** mmHg
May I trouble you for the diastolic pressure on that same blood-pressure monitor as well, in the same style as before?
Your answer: **68** mmHg
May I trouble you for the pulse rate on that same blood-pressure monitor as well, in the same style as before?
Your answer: **104** bpm
